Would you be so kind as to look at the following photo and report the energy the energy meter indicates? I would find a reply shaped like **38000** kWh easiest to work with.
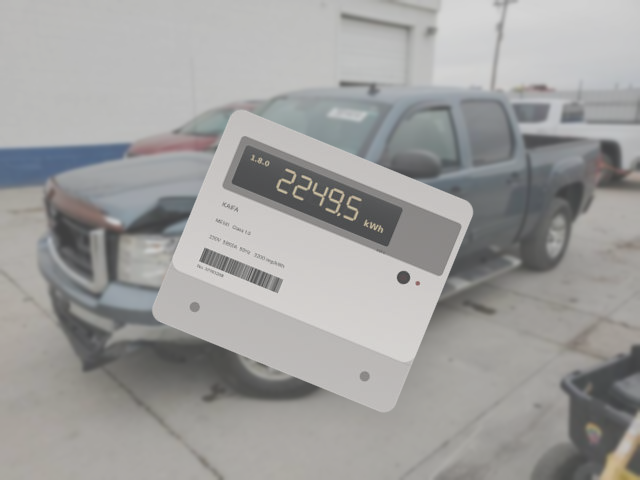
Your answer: **2249.5** kWh
